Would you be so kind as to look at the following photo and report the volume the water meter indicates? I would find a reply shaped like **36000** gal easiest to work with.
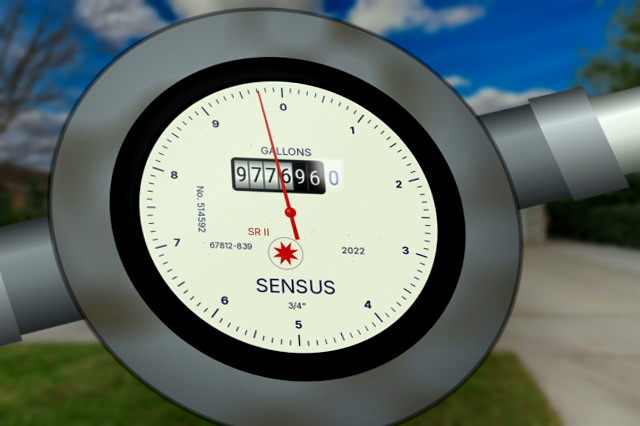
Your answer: **9776959.7** gal
